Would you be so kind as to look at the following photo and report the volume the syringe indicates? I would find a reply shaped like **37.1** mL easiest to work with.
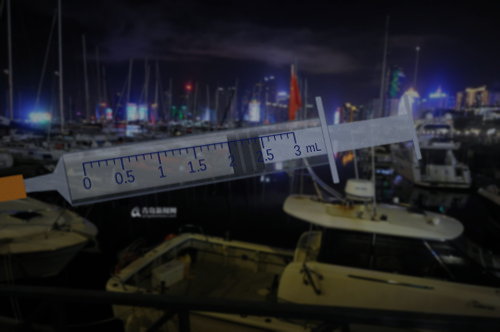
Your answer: **2** mL
